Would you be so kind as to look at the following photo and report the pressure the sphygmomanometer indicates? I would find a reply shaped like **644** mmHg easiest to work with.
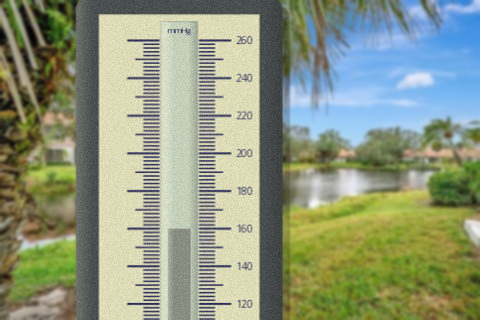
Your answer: **160** mmHg
